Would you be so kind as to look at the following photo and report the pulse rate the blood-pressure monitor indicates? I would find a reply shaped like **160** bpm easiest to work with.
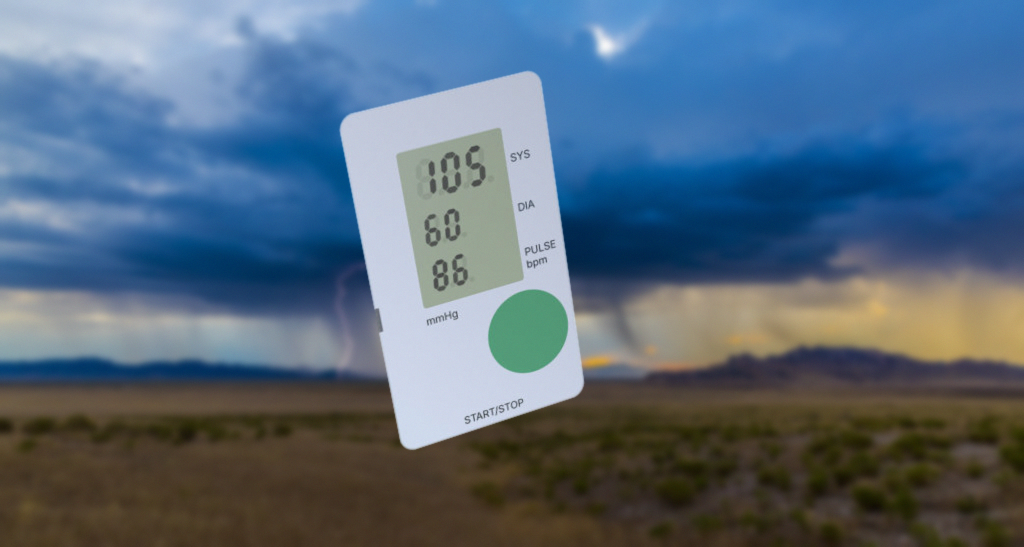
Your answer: **86** bpm
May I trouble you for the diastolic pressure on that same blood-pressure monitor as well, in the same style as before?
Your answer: **60** mmHg
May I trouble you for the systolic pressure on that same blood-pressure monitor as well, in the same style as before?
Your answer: **105** mmHg
